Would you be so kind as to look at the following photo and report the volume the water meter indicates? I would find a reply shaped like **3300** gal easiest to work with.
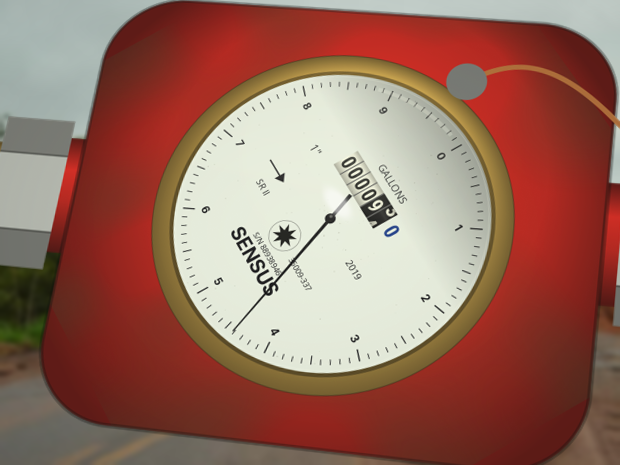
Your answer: **934.4** gal
